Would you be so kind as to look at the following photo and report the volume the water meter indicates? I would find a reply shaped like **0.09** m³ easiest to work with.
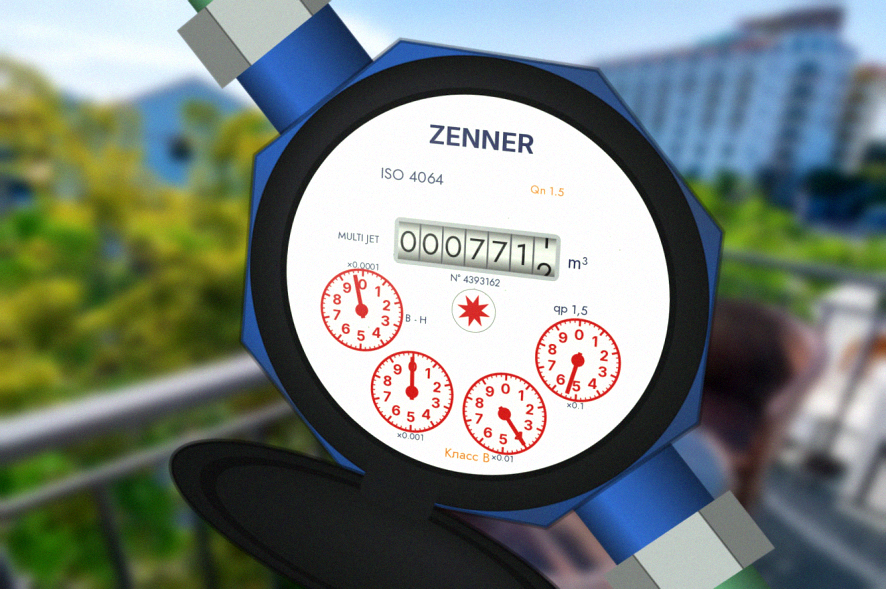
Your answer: **7711.5399** m³
